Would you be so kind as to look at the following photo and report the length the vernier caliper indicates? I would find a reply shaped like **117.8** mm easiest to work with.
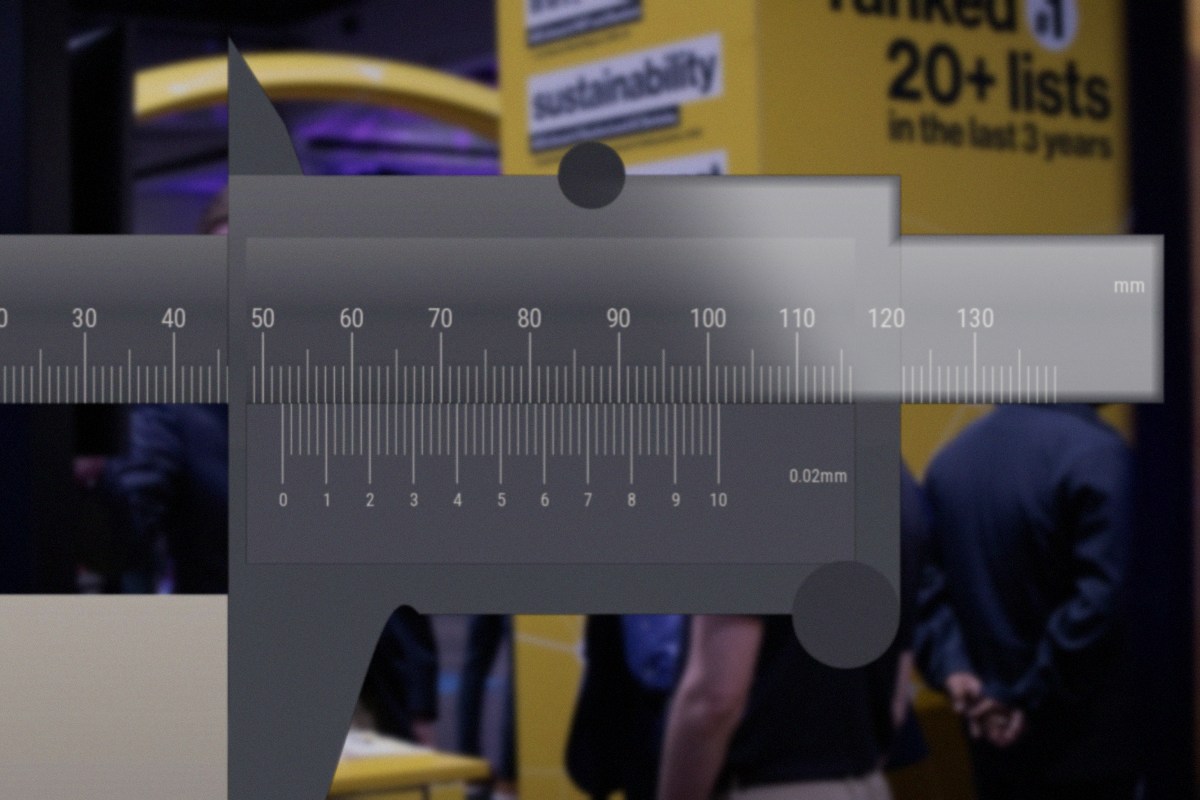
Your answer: **52.2** mm
